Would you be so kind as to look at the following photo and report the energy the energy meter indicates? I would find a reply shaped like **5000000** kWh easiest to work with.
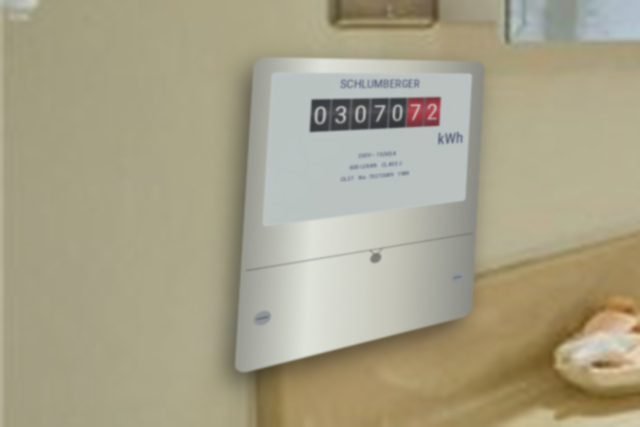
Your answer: **3070.72** kWh
